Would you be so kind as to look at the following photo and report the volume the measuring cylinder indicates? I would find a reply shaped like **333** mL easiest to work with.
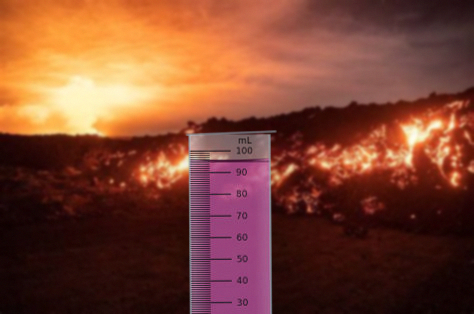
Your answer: **95** mL
